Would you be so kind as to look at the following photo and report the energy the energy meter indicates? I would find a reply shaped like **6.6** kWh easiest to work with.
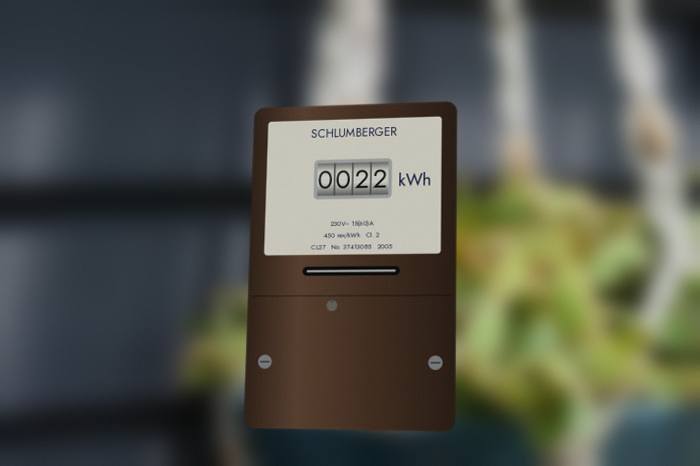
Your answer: **22** kWh
